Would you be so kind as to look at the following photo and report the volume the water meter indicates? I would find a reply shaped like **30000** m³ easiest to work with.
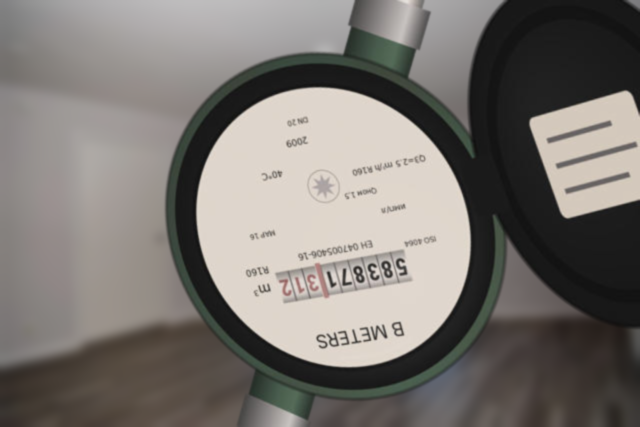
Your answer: **583871.312** m³
